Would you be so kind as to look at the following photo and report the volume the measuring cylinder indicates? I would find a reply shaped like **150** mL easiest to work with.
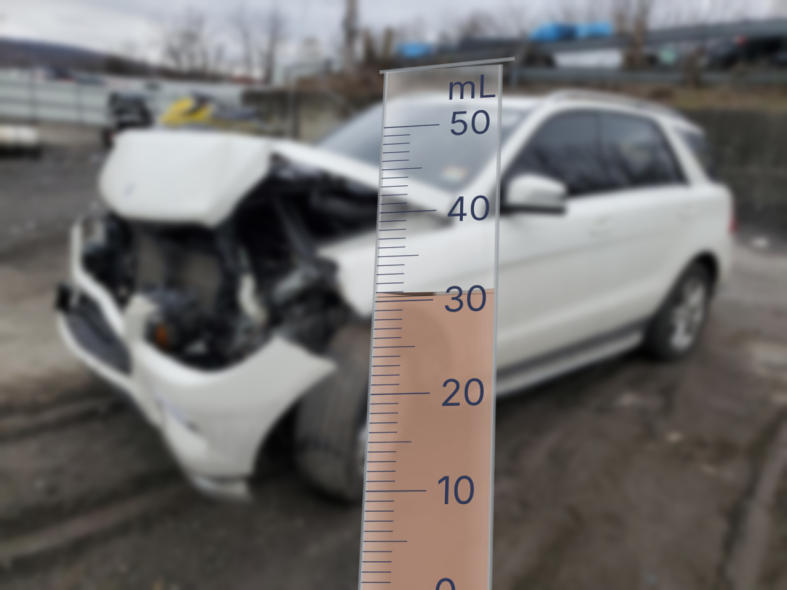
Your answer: **30.5** mL
